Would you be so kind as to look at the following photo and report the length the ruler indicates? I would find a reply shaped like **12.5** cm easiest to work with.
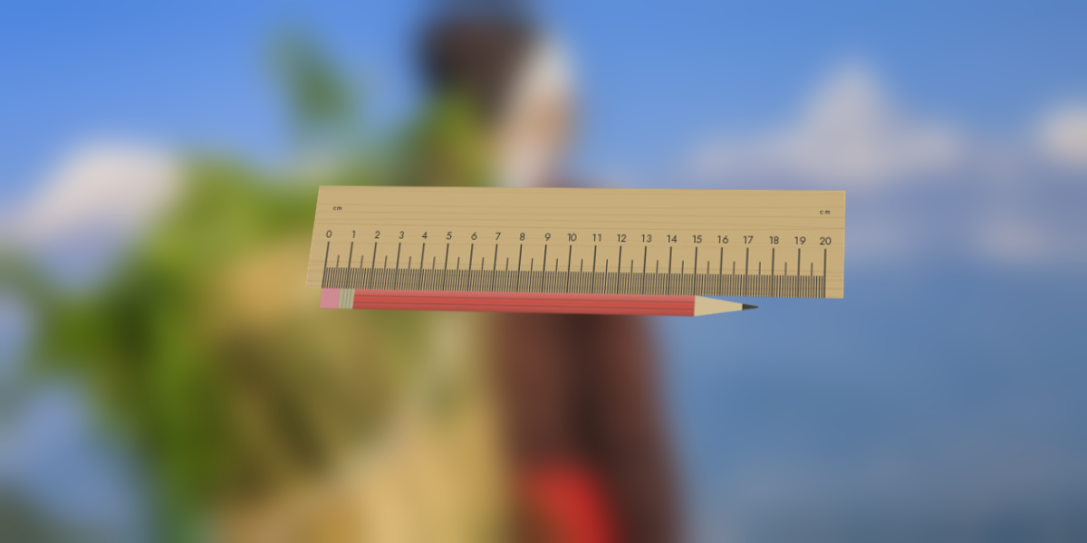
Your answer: **17.5** cm
